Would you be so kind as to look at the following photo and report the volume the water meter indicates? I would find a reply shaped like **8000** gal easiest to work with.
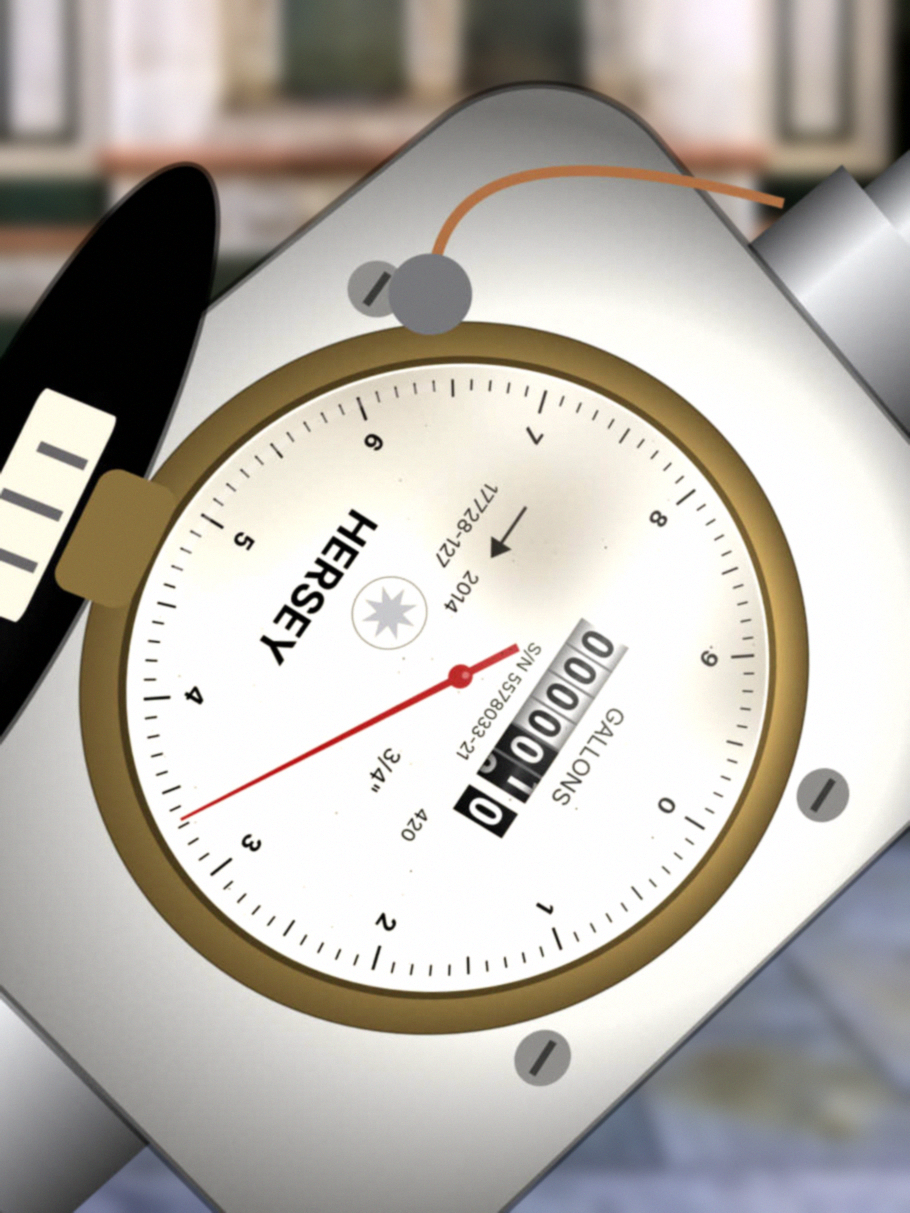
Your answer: **13.3** gal
